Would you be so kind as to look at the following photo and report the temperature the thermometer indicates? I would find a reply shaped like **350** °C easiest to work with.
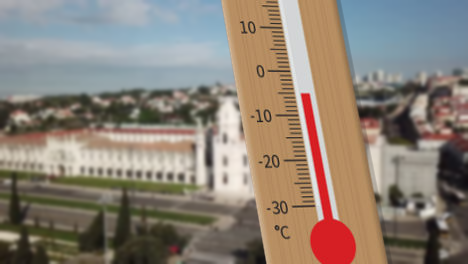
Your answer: **-5** °C
